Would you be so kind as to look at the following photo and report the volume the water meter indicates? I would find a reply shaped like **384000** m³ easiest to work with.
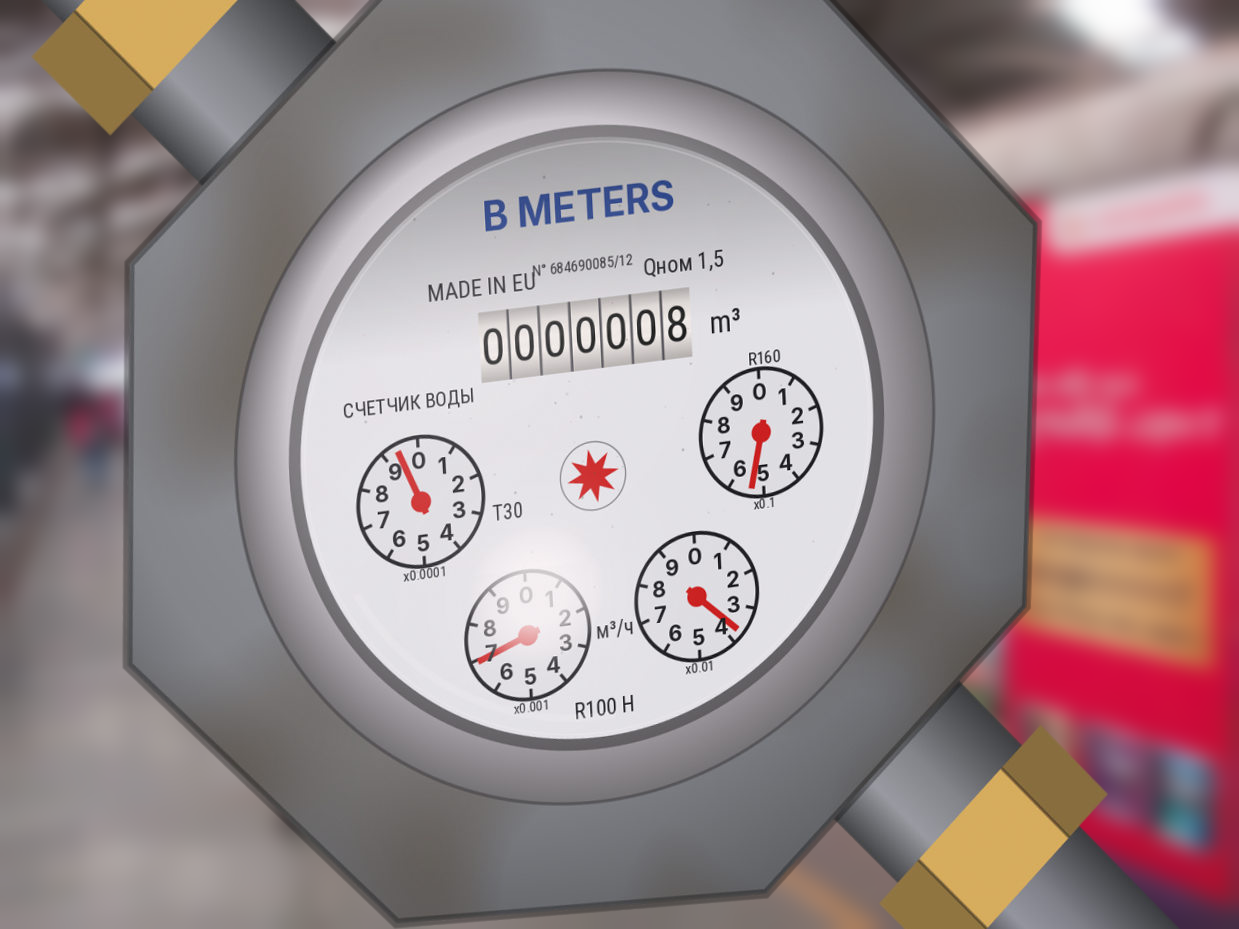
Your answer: **8.5369** m³
